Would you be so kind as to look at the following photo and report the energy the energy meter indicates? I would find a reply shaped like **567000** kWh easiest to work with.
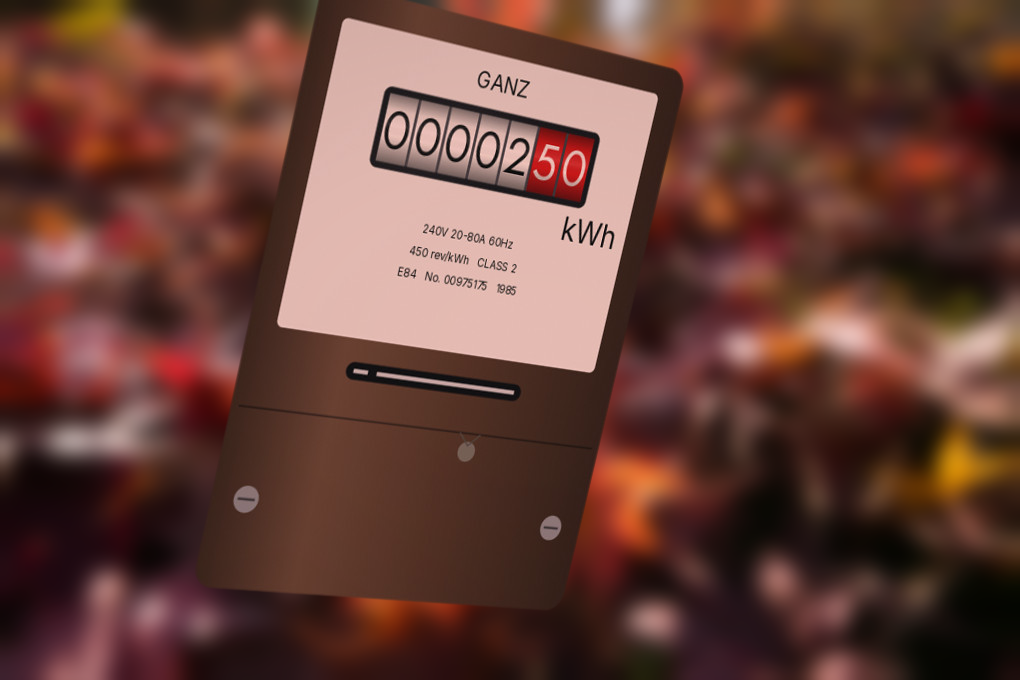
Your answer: **2.50** kWh
